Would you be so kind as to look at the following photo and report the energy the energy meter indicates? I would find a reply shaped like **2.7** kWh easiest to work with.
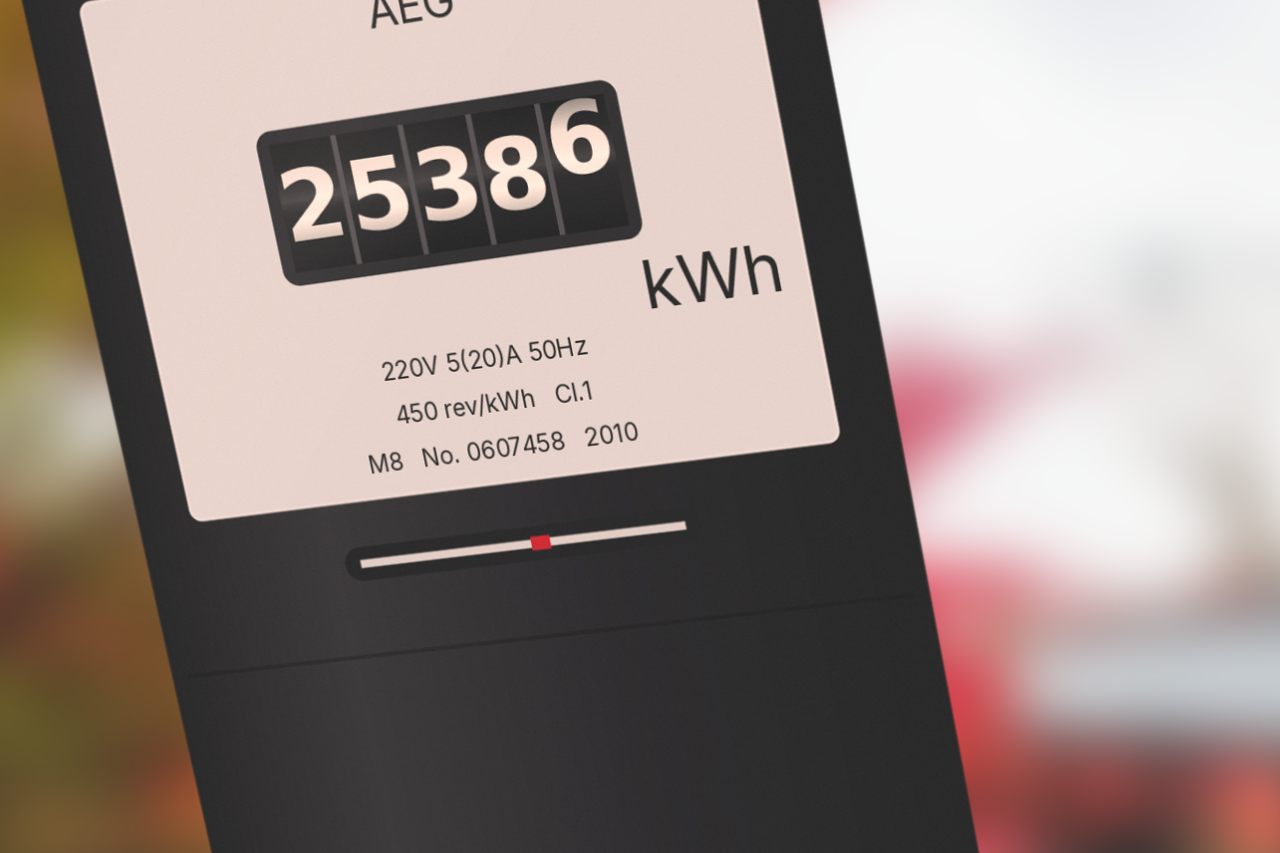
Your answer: **25386** kWh
